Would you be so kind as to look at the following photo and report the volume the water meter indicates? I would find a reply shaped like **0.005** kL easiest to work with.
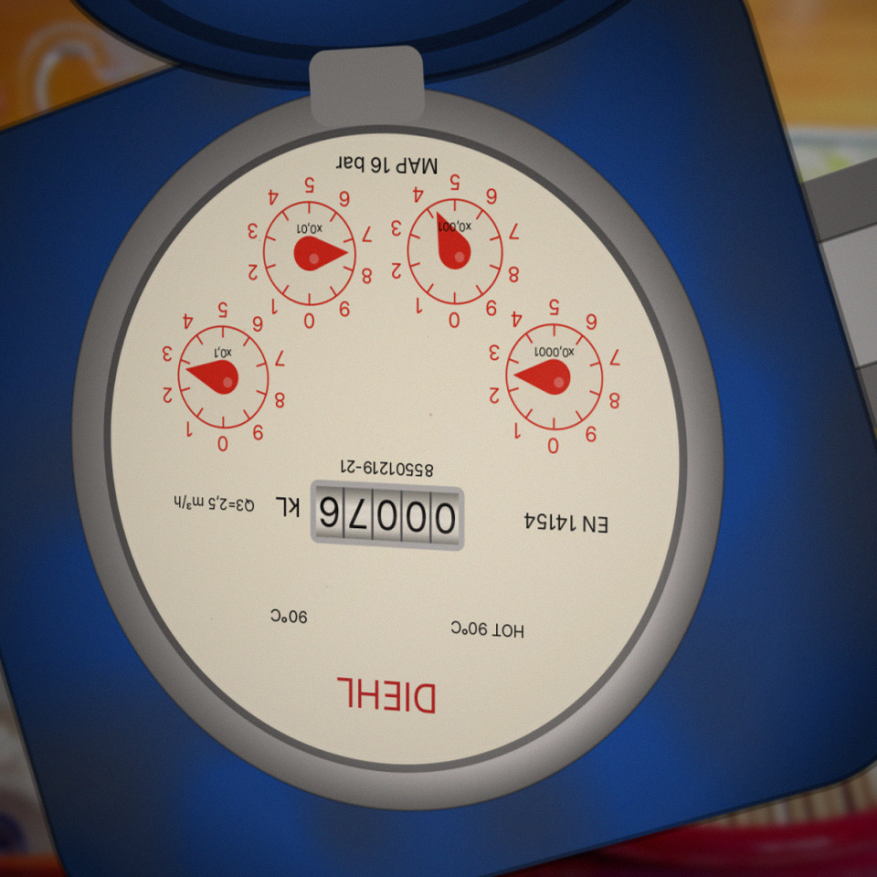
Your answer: **76.2742** kL
